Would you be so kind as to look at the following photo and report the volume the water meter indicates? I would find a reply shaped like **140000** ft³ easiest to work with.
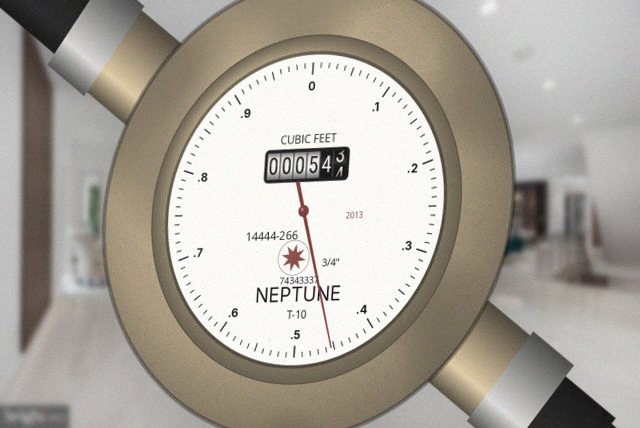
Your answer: **543.45** ft³
